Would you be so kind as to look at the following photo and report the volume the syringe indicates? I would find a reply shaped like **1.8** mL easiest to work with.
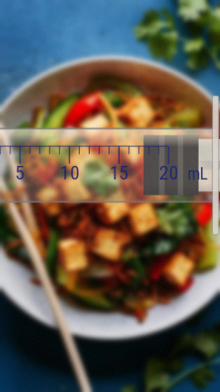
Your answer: **17.5** mL
